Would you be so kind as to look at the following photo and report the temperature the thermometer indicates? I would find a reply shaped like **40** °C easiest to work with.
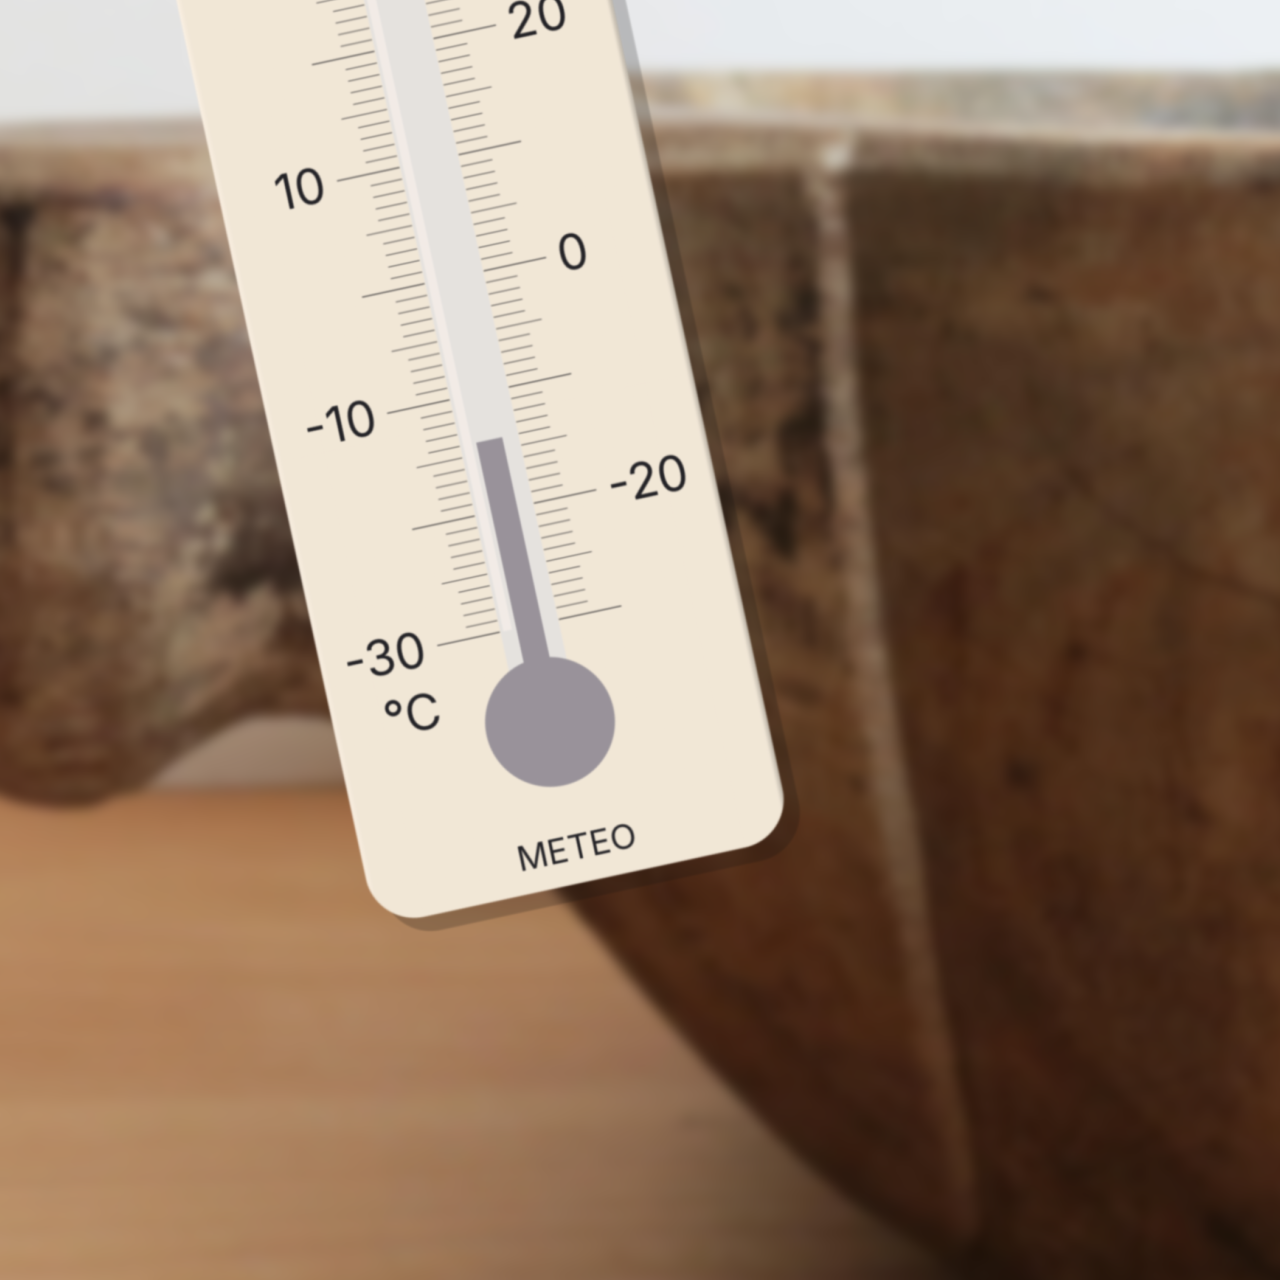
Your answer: **-14** °C
